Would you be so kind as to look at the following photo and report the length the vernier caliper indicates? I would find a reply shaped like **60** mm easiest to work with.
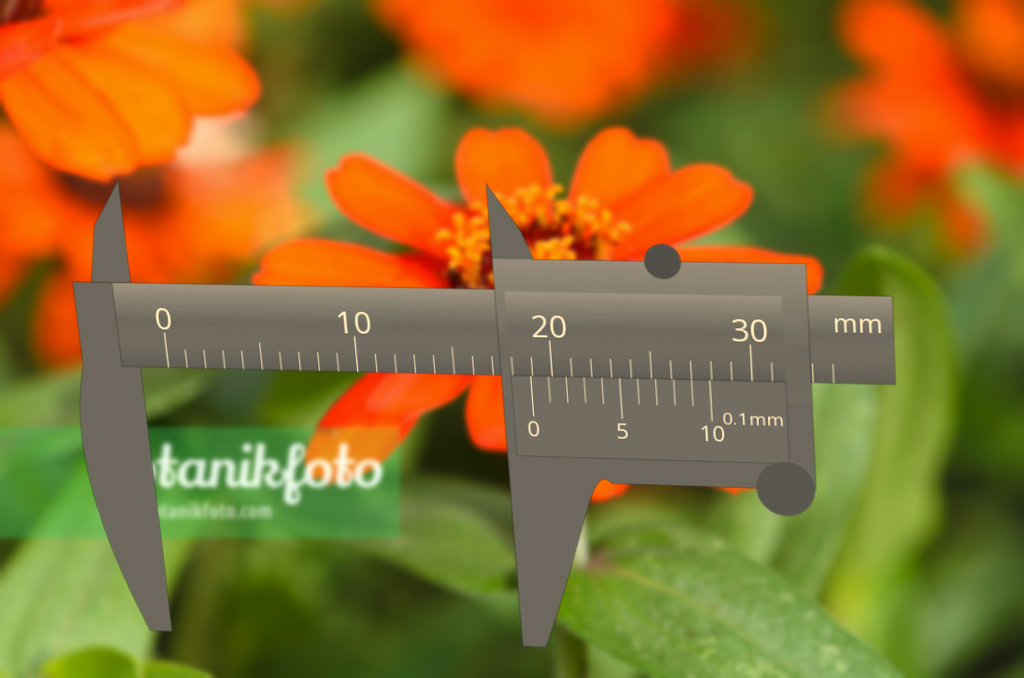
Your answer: **18.9** mm
